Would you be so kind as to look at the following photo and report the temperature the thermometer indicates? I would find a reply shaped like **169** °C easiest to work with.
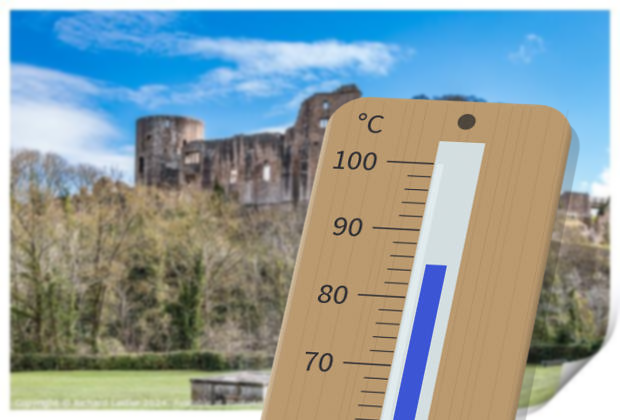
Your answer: **85** °C
